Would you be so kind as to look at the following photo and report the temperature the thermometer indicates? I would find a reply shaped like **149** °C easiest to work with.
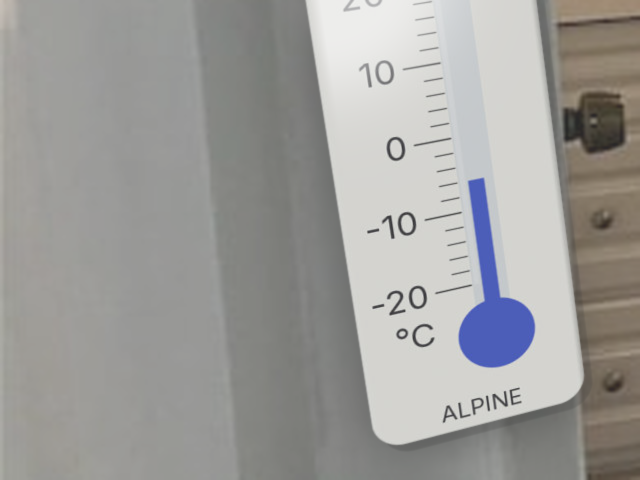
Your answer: **-6** °C
